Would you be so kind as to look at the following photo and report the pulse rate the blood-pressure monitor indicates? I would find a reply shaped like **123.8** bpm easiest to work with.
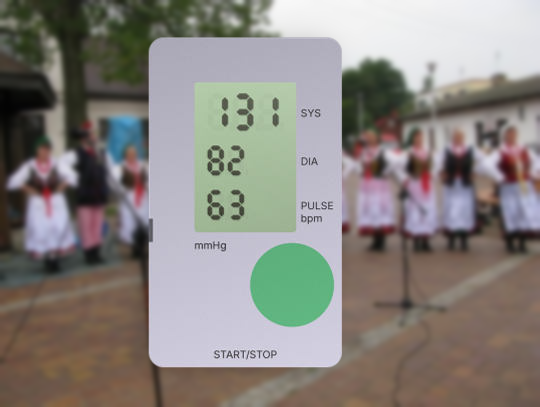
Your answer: **63** bpm
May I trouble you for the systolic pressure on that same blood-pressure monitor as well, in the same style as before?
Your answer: **131** mmHg
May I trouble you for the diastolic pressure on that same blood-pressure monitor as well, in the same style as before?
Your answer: **82** mmHg
